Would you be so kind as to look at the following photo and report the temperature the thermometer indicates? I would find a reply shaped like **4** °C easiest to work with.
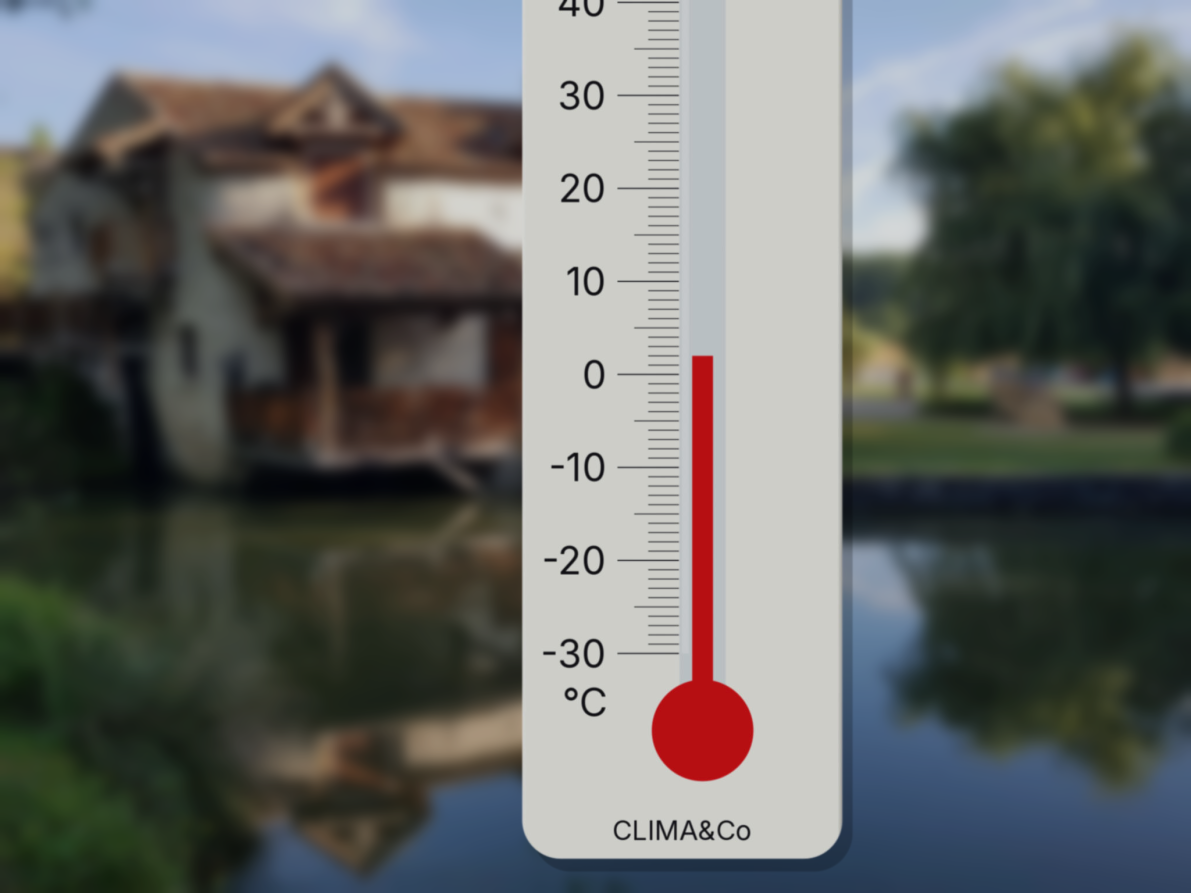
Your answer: **2** °C
